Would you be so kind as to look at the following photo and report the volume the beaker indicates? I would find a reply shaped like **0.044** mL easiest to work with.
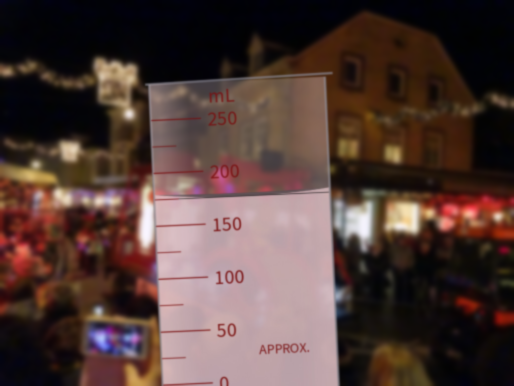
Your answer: **175** mL
